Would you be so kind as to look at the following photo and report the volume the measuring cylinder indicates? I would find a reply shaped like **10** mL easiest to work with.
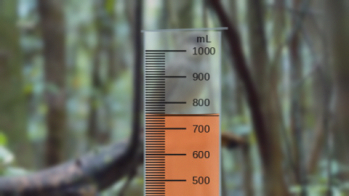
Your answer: **750** mL
